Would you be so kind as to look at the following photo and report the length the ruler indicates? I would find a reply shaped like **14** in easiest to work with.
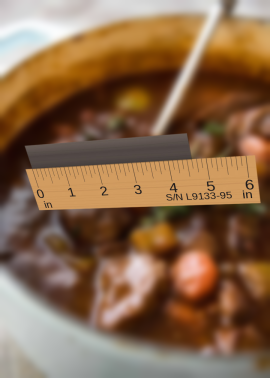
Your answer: **4.625** in
